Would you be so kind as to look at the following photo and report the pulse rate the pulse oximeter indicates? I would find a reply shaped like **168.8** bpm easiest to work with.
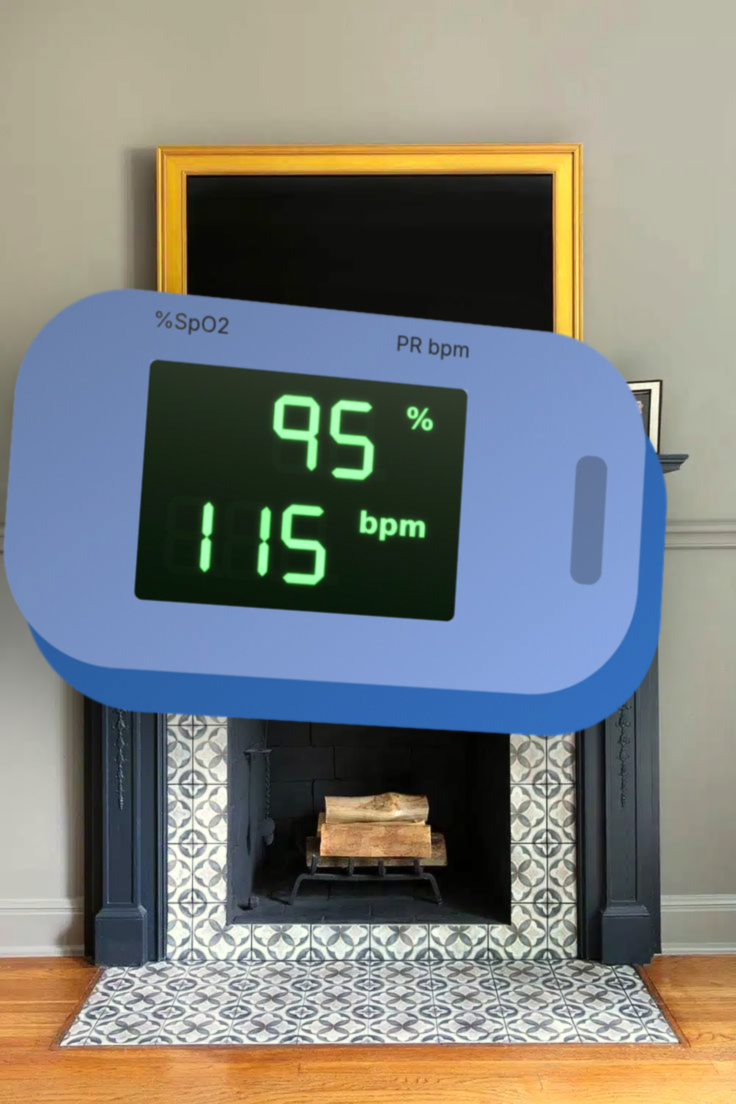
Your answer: **115** bpm
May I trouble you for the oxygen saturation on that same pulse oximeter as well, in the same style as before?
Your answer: **95** %
